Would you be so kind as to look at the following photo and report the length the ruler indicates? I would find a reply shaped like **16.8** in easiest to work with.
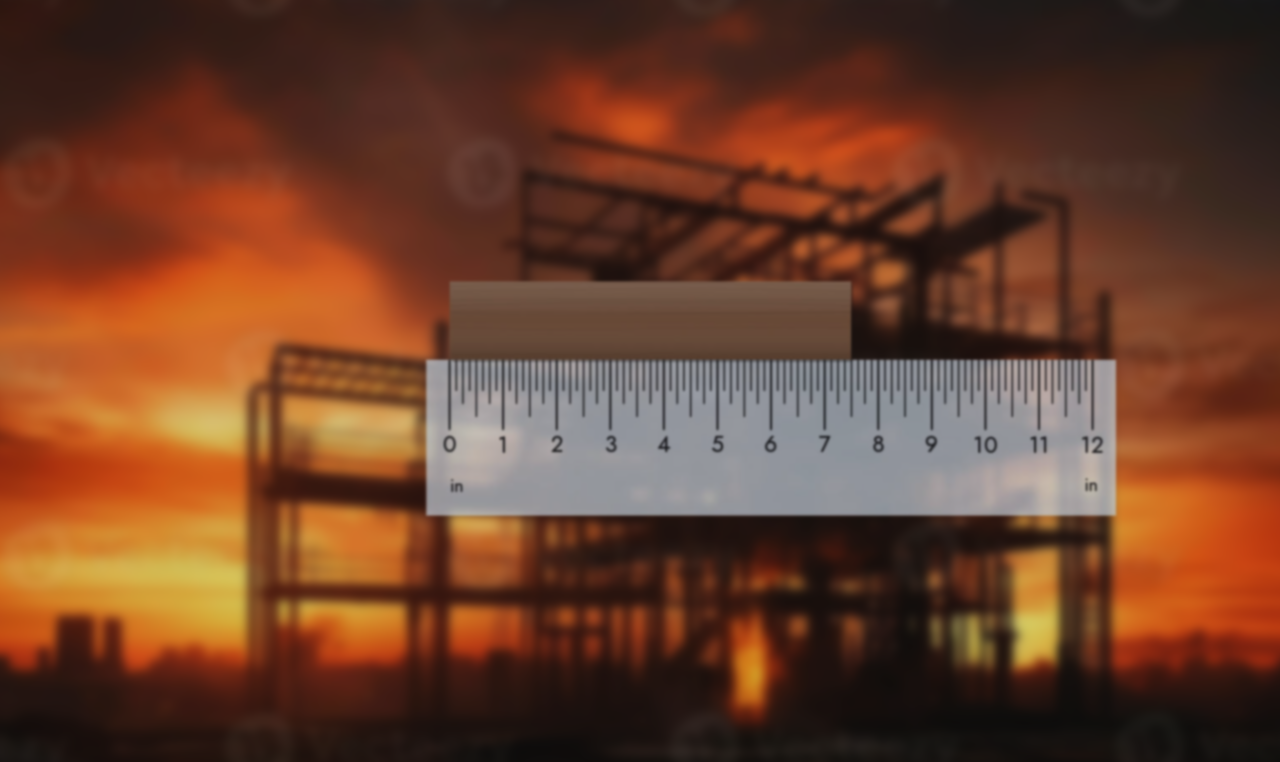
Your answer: **7.5** in
